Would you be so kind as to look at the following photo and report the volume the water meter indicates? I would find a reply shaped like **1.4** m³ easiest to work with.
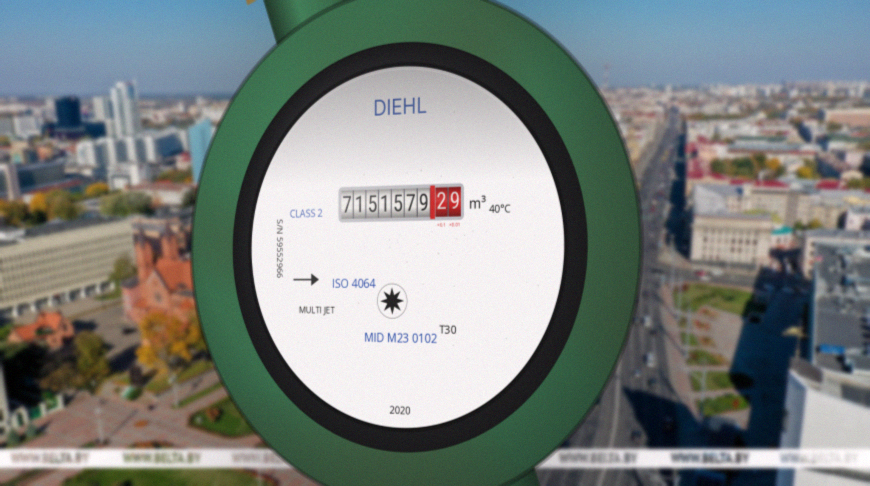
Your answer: **7151579.29** m³
